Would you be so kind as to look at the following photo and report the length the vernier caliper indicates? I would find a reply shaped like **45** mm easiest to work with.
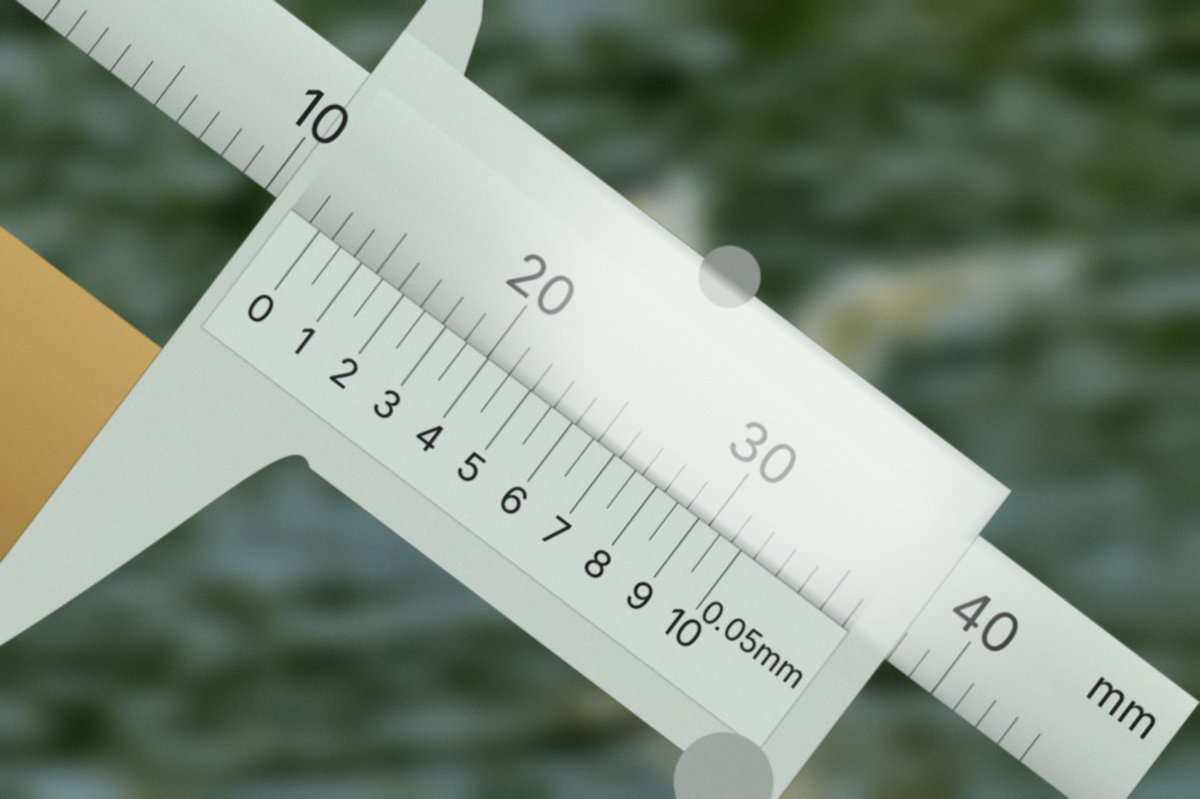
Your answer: **12.45** mm
